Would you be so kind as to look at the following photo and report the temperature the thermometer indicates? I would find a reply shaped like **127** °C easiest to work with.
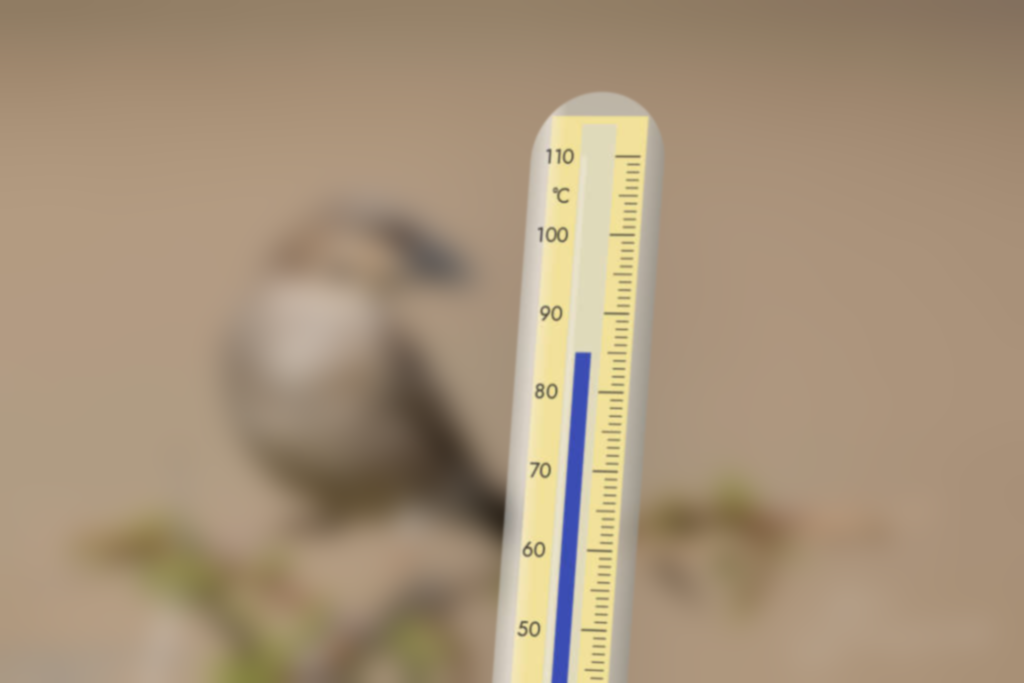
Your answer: **85** °C
